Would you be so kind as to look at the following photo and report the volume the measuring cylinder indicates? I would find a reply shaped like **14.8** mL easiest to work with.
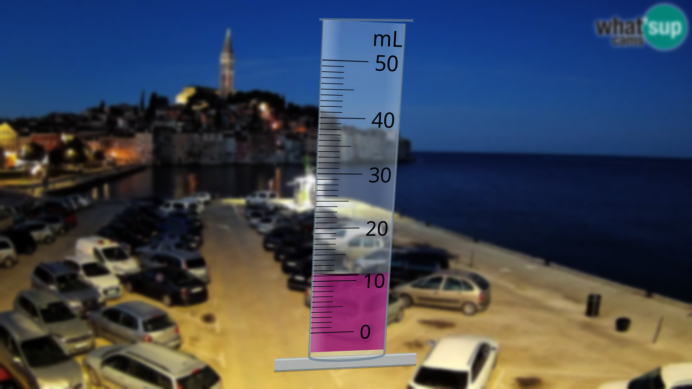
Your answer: **11** mL
